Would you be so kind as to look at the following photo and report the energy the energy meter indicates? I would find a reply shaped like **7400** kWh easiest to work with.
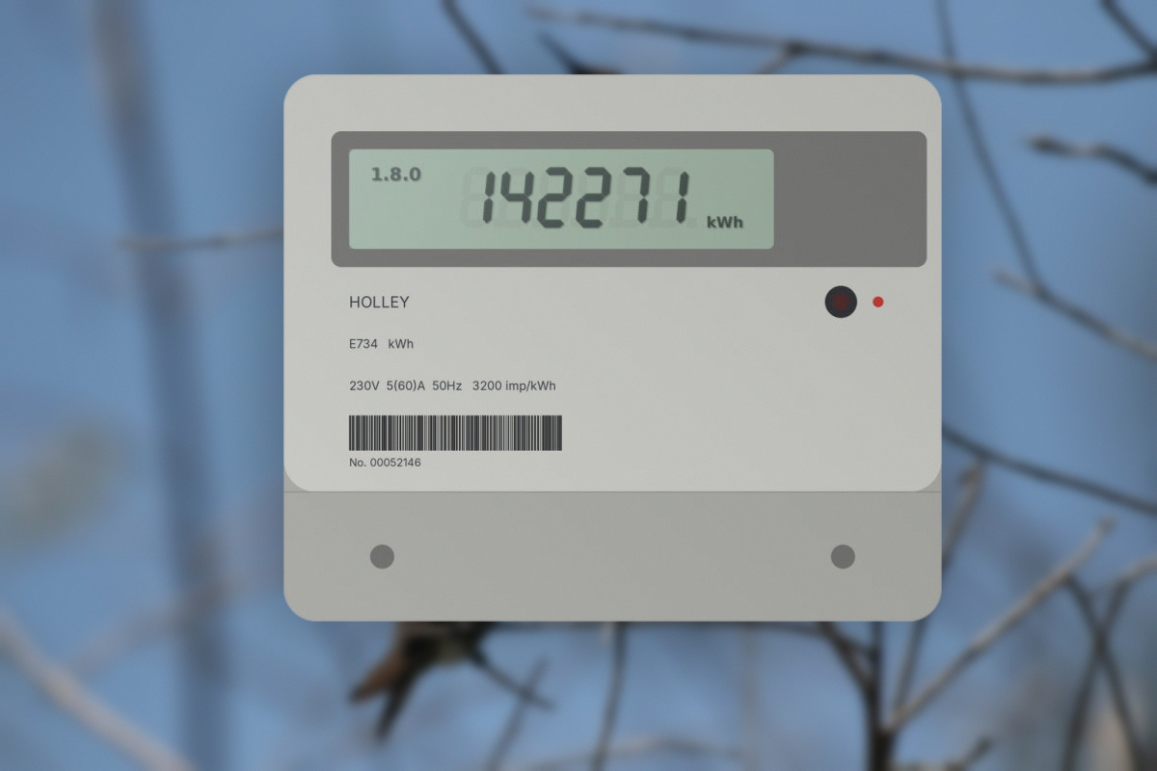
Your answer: **142271** kWh
